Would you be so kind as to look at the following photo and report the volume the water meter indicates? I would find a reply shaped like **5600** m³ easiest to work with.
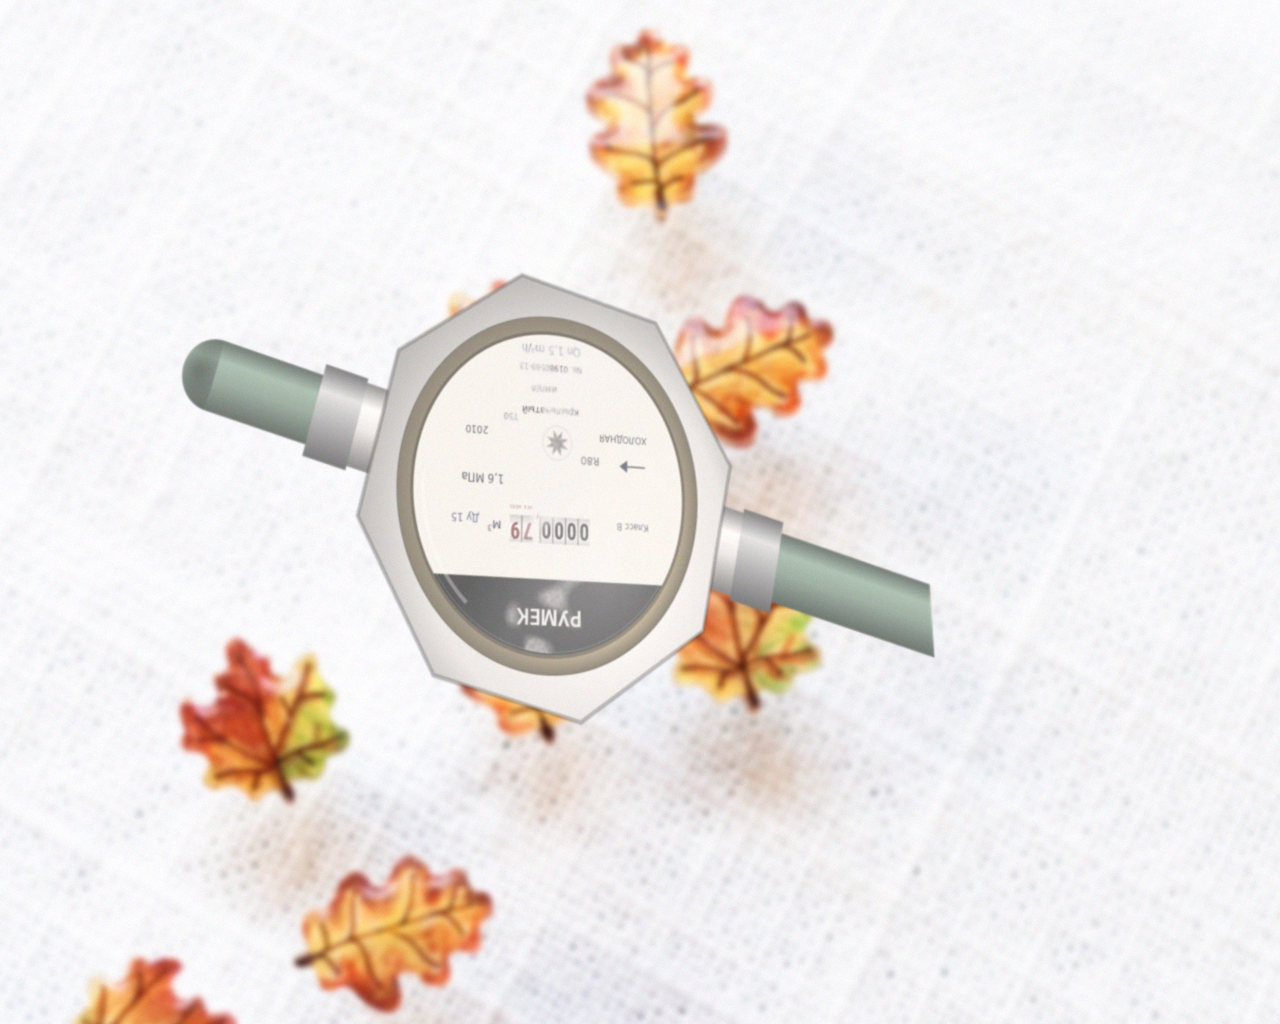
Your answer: **0.79** m³
